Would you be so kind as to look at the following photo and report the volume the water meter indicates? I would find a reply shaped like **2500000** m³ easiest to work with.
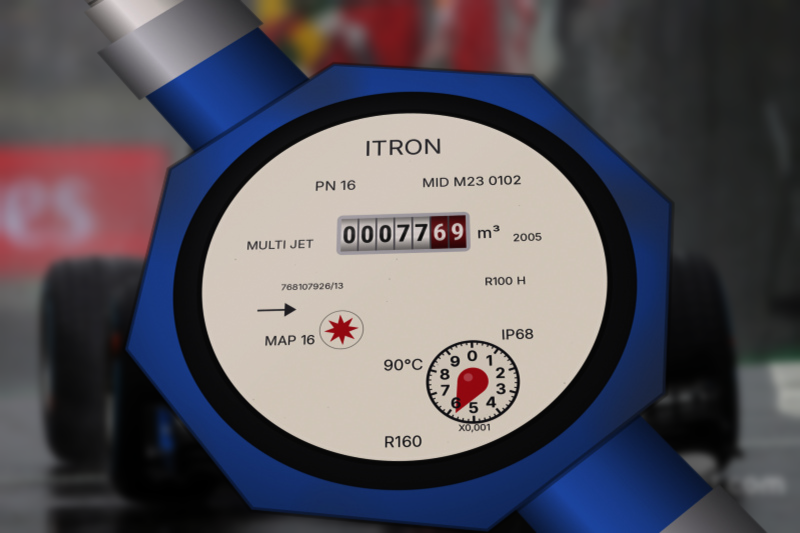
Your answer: **77.695** m³
